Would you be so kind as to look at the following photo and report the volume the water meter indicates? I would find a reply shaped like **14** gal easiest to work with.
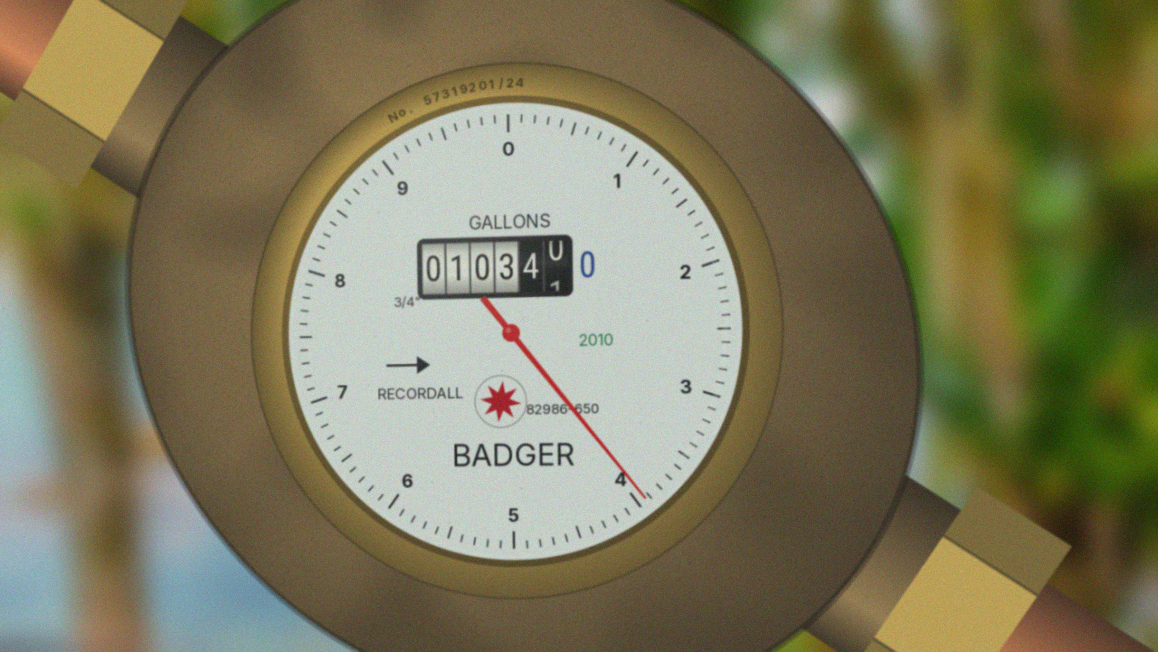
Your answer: **103403.9** gal
